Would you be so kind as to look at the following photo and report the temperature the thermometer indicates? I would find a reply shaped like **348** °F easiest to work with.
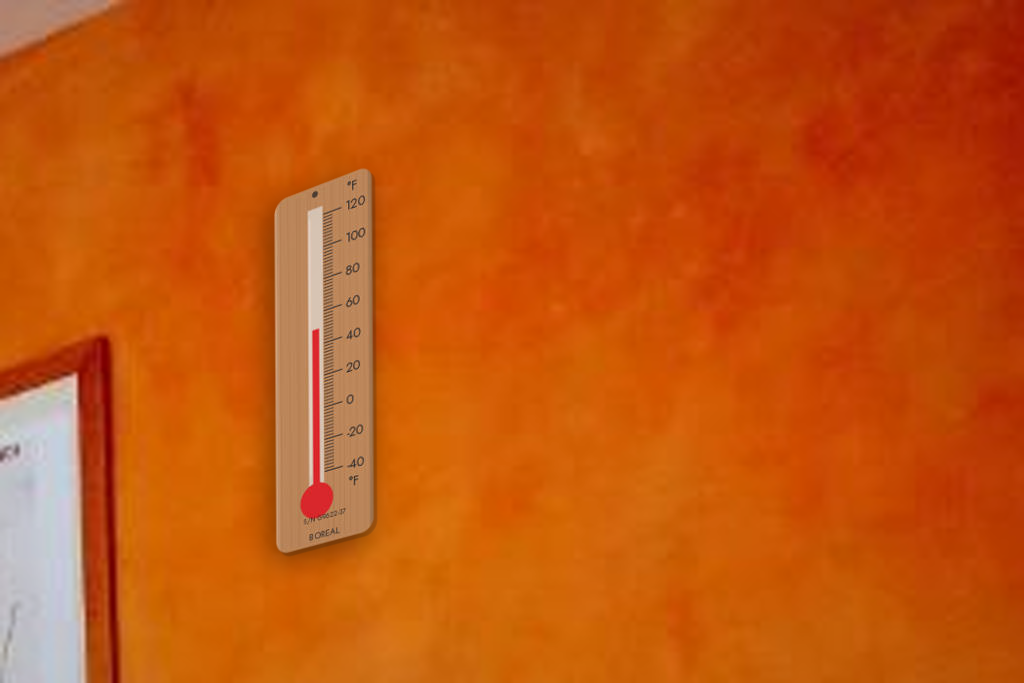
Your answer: **50** °F
